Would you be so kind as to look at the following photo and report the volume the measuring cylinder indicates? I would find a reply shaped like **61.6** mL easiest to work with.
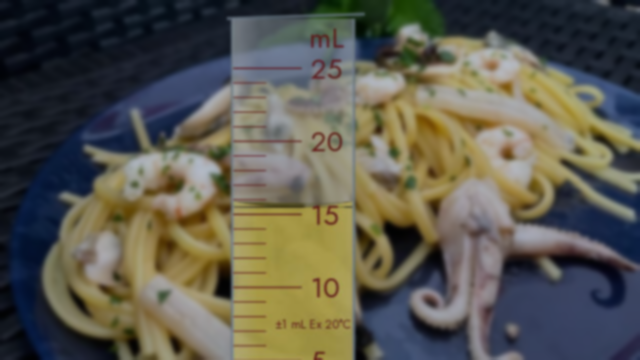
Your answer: **15.5** mL
